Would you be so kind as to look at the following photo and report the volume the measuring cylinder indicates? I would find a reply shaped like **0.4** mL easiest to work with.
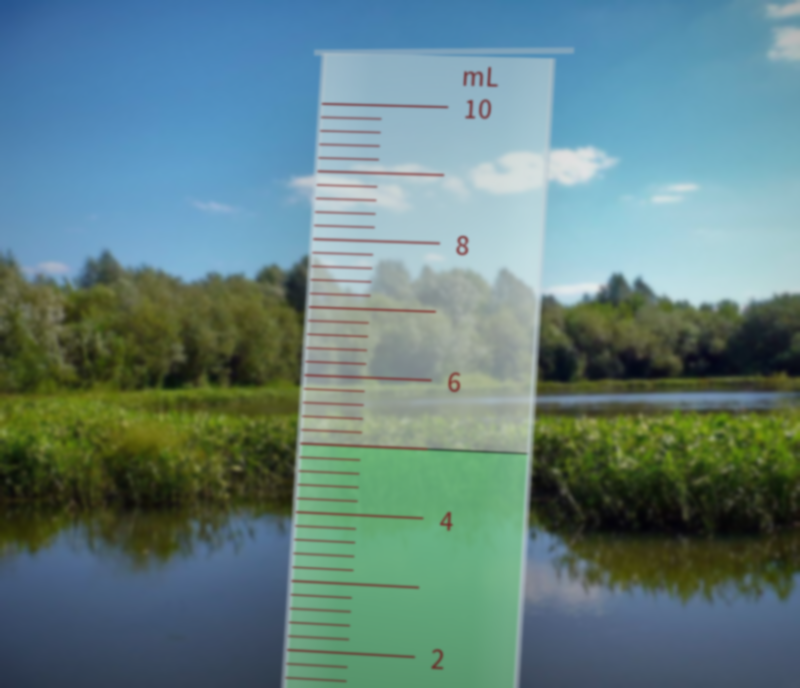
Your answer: **5** mL
